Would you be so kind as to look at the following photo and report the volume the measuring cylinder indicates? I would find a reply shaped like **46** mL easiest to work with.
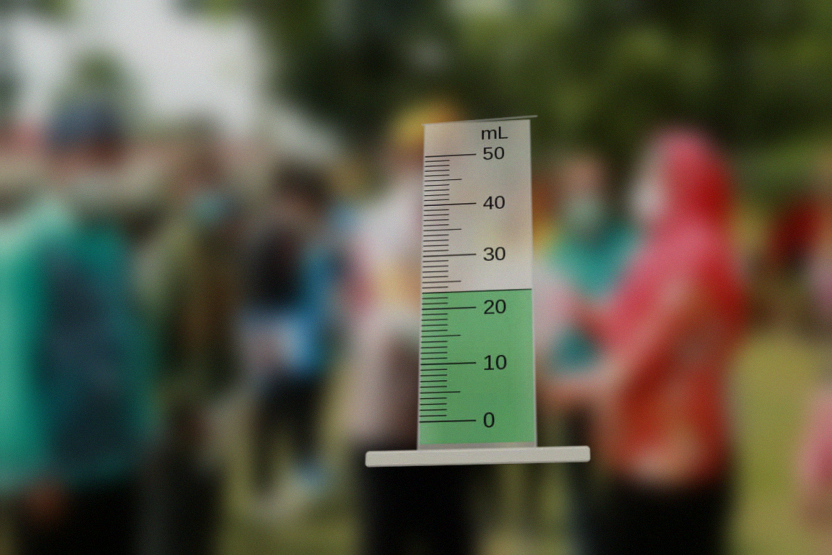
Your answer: **23** mL
